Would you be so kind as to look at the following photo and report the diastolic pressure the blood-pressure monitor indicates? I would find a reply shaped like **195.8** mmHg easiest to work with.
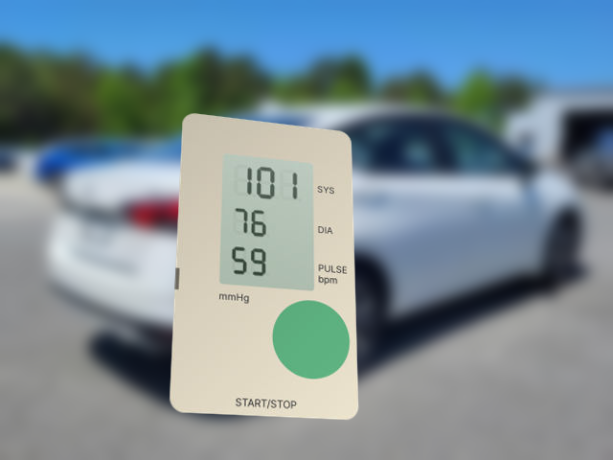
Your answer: **76** mmHg
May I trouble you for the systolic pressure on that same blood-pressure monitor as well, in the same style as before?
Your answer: **101** mmHg
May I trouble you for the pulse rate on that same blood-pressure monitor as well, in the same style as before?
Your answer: **59** bpm
